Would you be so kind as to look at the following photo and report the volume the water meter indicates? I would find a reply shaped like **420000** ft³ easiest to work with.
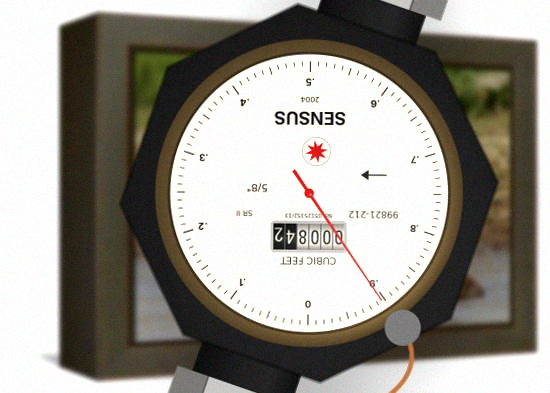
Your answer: **841.90** ft³
